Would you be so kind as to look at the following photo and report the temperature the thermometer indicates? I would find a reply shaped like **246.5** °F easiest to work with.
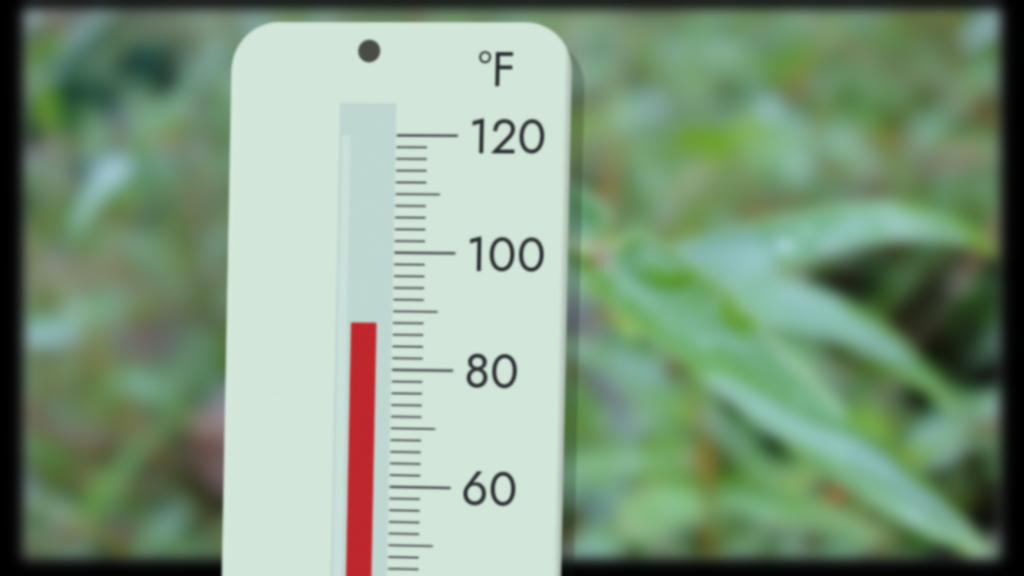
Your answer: **88** °F
